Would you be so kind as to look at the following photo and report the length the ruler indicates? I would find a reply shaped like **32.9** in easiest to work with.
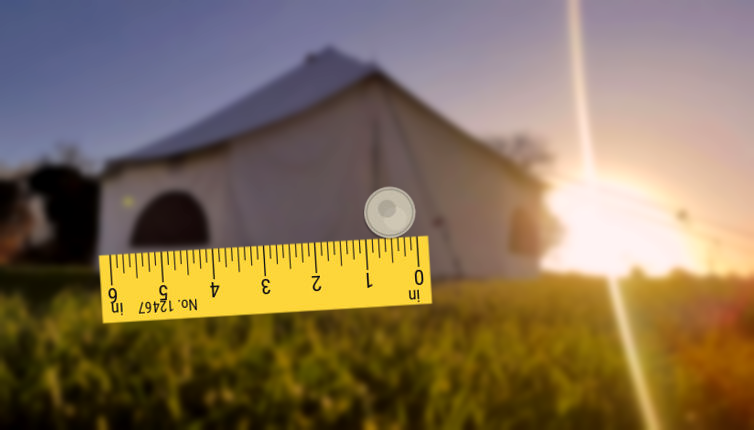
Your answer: **1** in
